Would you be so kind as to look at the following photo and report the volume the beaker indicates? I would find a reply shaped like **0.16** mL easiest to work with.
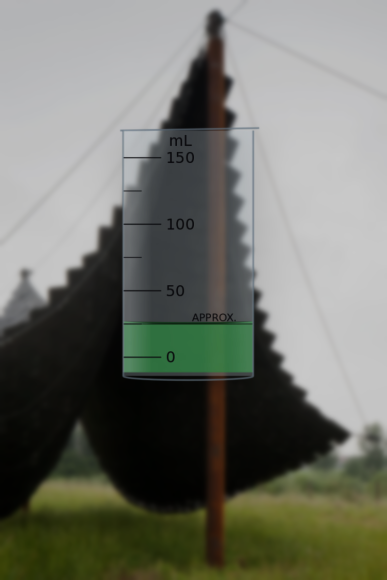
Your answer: **25** mL
